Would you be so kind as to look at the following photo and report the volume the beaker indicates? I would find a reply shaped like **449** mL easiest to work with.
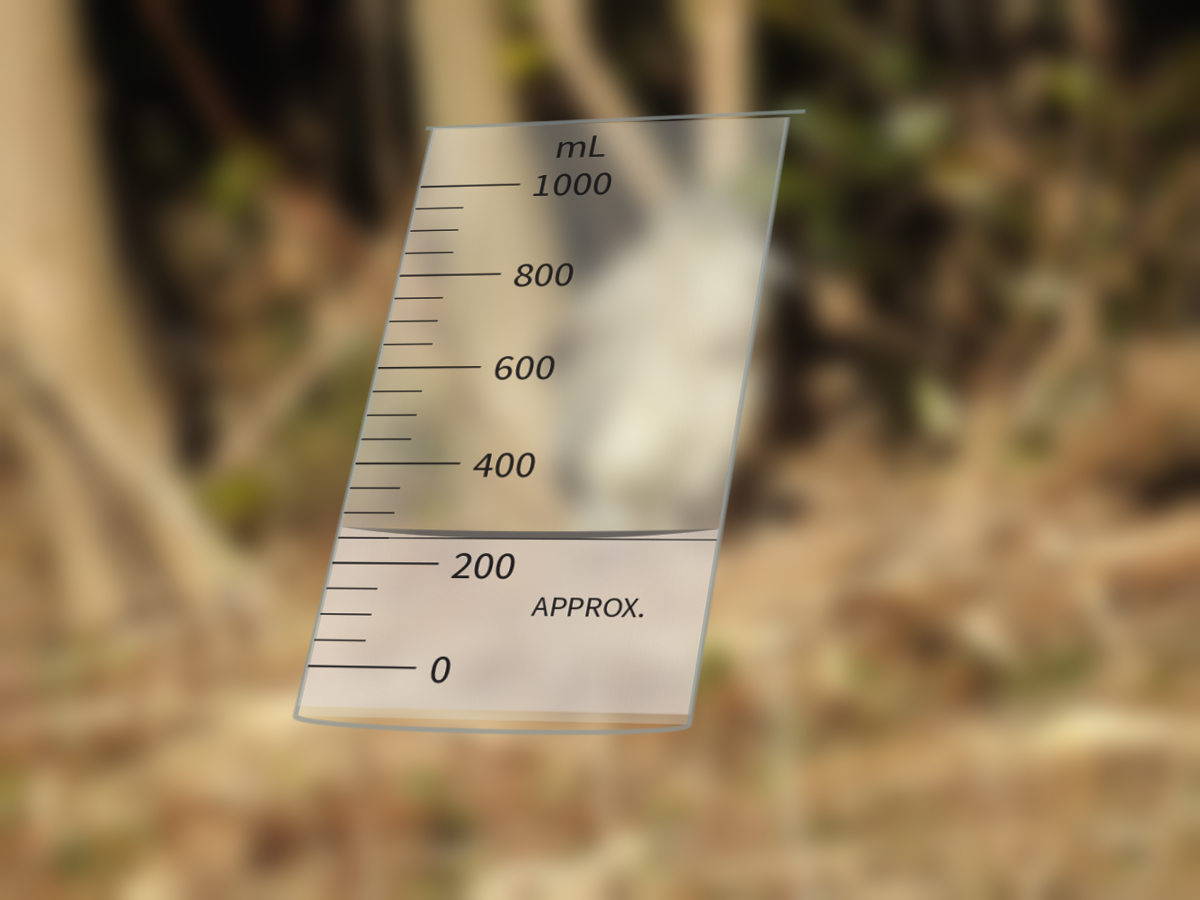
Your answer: **250** mL
